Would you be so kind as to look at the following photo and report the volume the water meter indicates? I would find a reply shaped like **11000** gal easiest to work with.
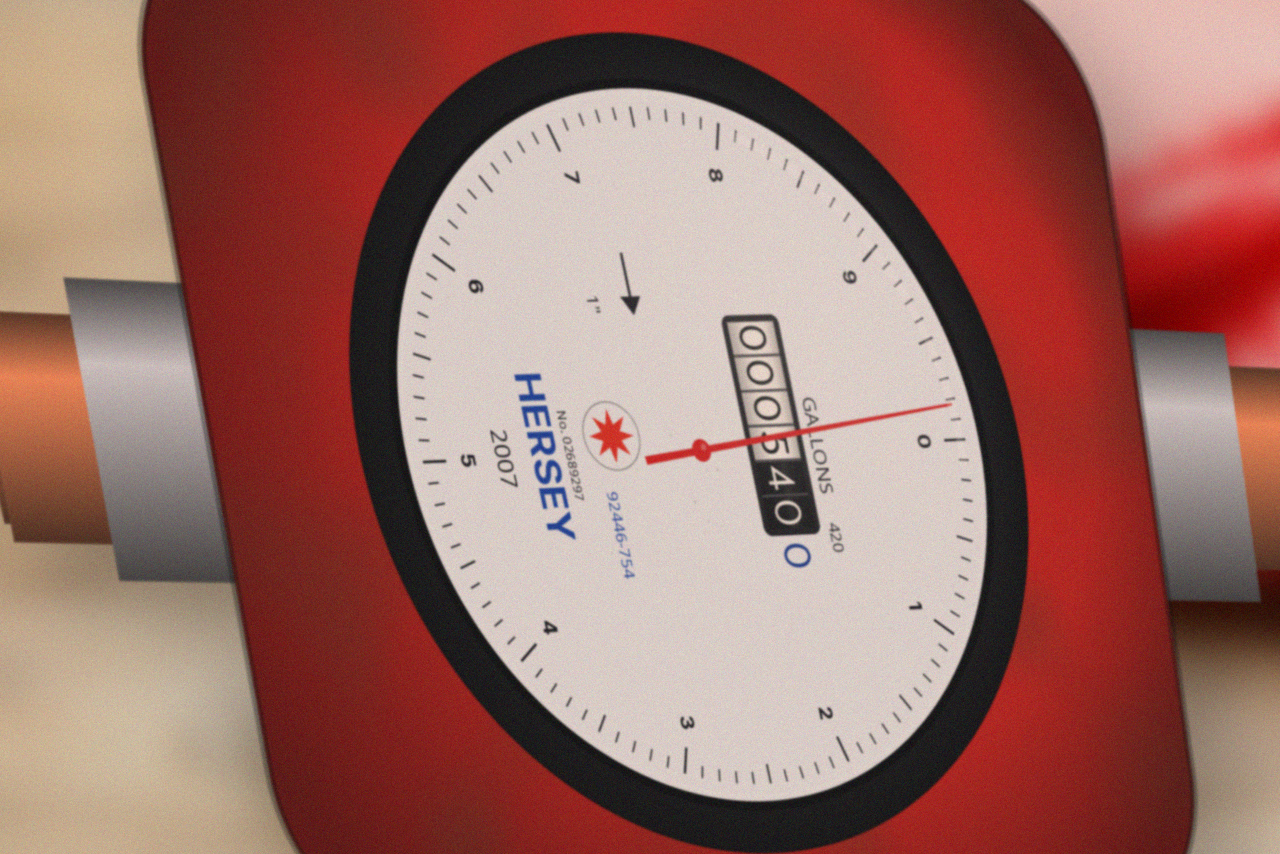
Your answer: **5399.8** gal
